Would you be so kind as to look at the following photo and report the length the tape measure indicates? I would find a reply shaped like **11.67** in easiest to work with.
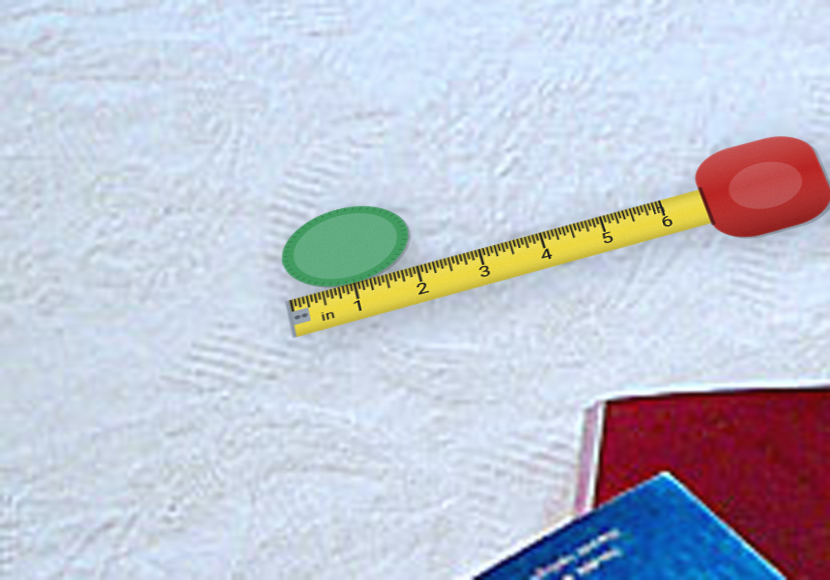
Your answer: **2** in
